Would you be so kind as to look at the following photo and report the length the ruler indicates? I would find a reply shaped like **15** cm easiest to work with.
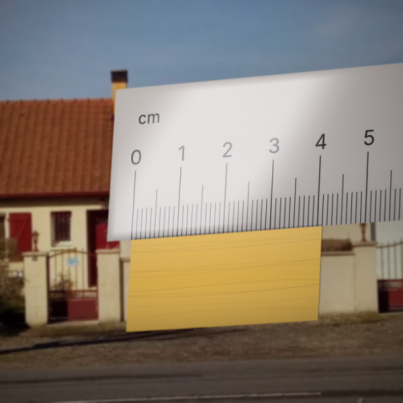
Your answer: **4.1** cm
